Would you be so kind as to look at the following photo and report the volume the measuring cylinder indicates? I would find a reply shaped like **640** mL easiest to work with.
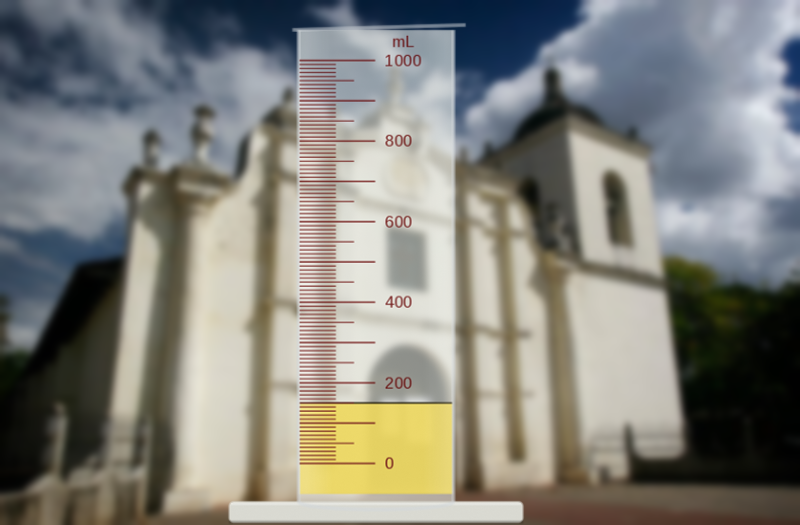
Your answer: **150** mL
